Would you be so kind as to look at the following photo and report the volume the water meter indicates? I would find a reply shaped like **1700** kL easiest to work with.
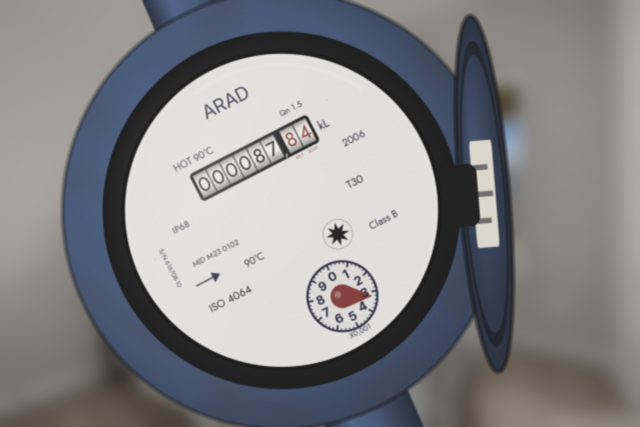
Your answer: **87.843** kL
